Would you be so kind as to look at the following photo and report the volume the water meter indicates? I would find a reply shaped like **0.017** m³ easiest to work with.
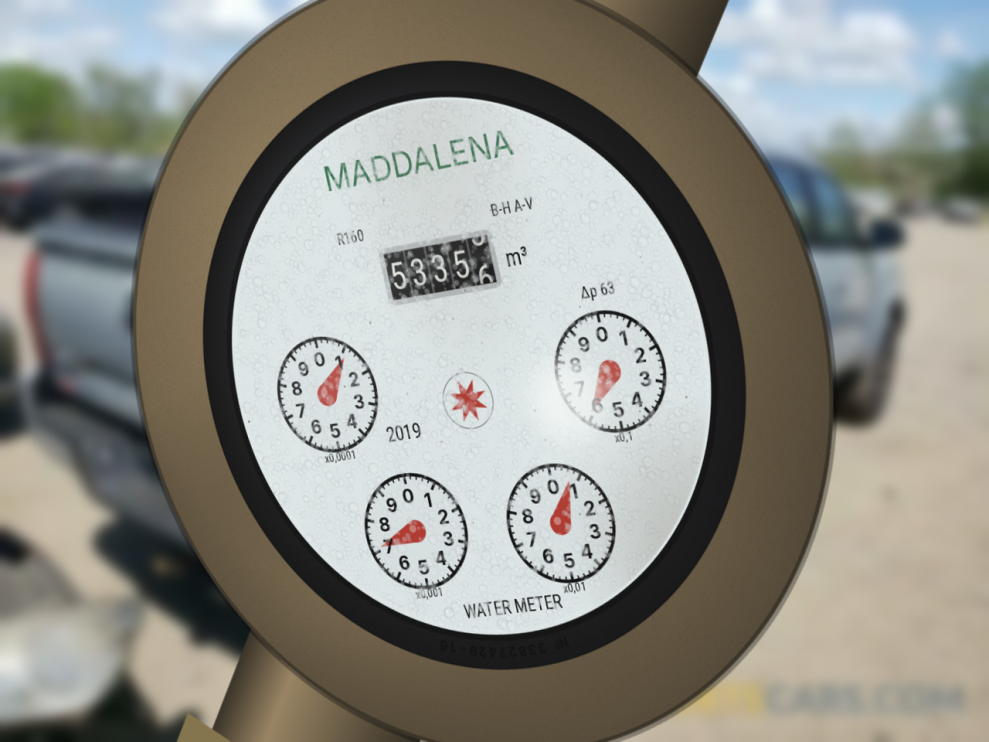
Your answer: **53355.6071** m³
